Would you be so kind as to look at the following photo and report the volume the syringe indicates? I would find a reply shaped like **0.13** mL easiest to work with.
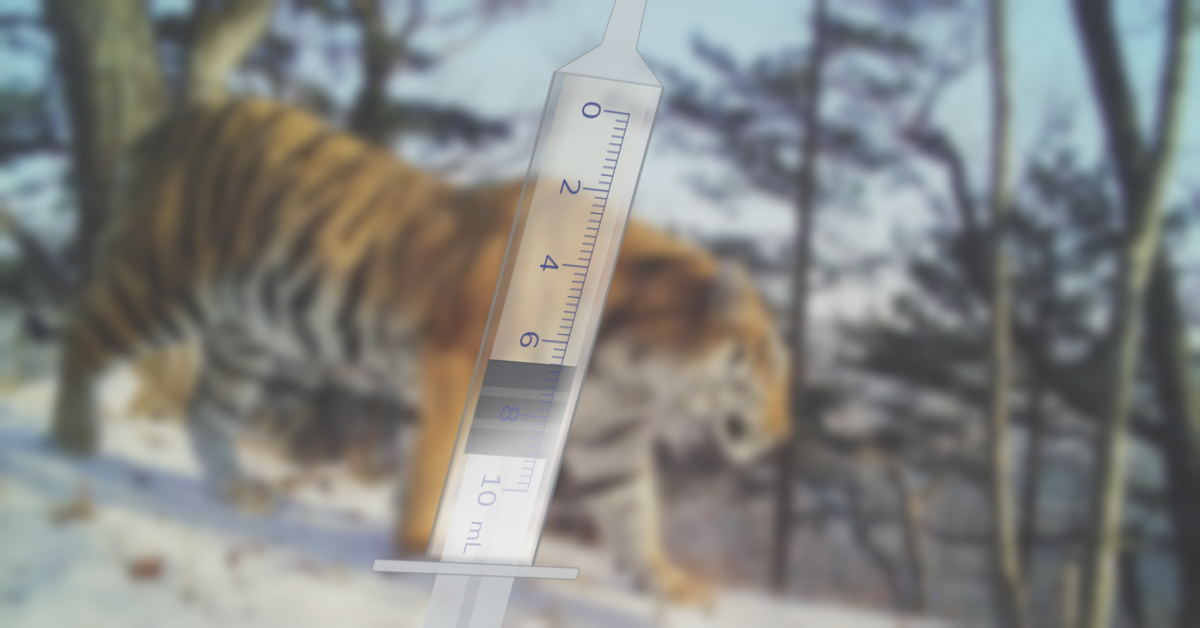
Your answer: **6.6** mL
